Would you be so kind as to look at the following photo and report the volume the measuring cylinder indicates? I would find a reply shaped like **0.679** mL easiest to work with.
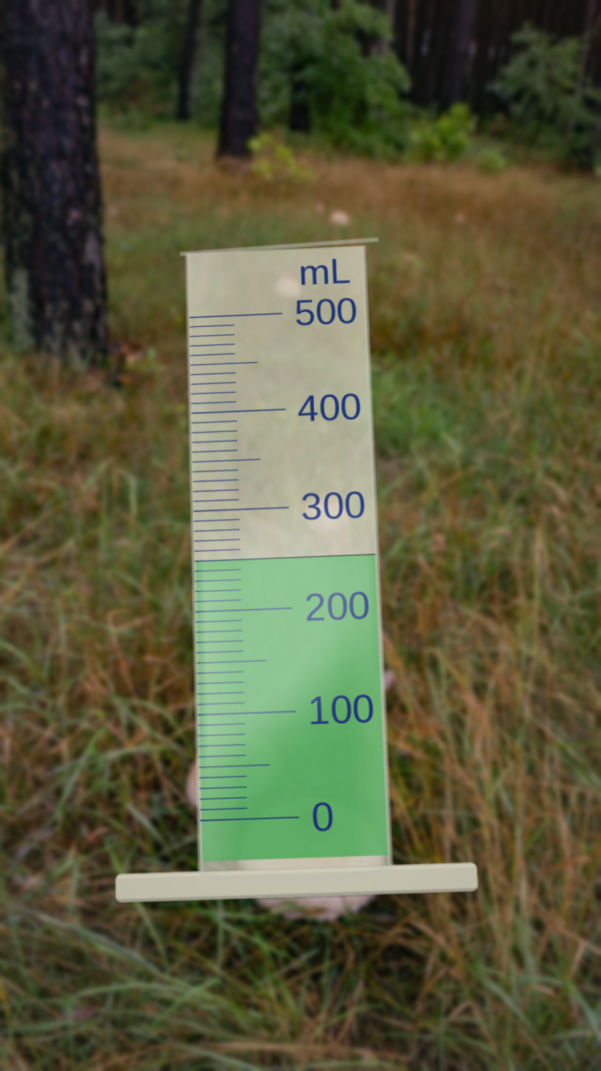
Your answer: **250** mL
